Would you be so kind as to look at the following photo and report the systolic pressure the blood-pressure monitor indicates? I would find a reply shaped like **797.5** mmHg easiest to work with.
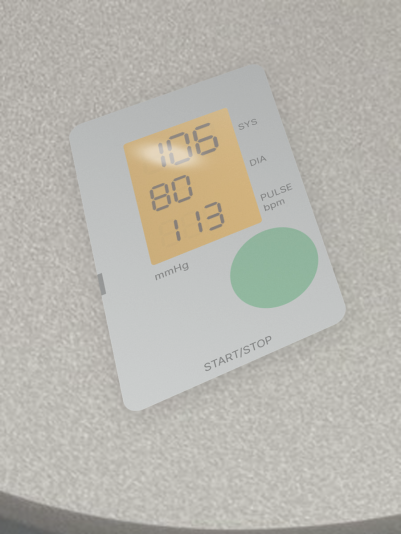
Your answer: **106** mmHg
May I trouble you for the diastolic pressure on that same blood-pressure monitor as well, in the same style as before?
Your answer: **80** mmHg
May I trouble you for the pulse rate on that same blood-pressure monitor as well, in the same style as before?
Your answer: **113** bpm
